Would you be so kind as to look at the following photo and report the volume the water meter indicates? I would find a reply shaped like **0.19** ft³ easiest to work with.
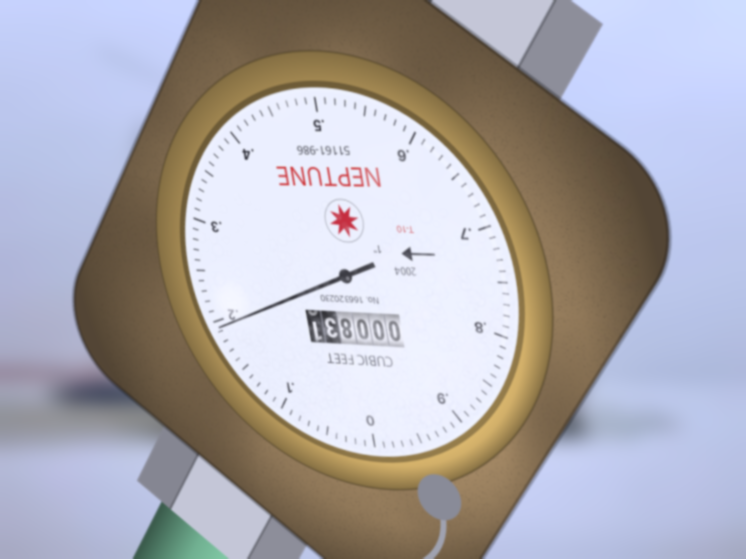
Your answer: **831.19** ft³
